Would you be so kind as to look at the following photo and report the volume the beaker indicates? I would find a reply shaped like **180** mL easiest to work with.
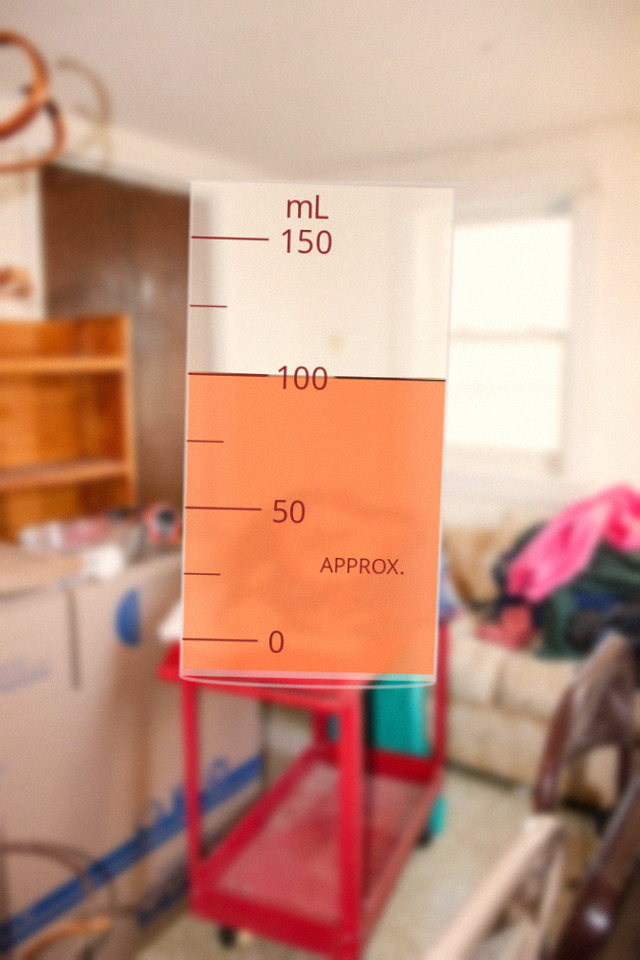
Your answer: **100** mL
